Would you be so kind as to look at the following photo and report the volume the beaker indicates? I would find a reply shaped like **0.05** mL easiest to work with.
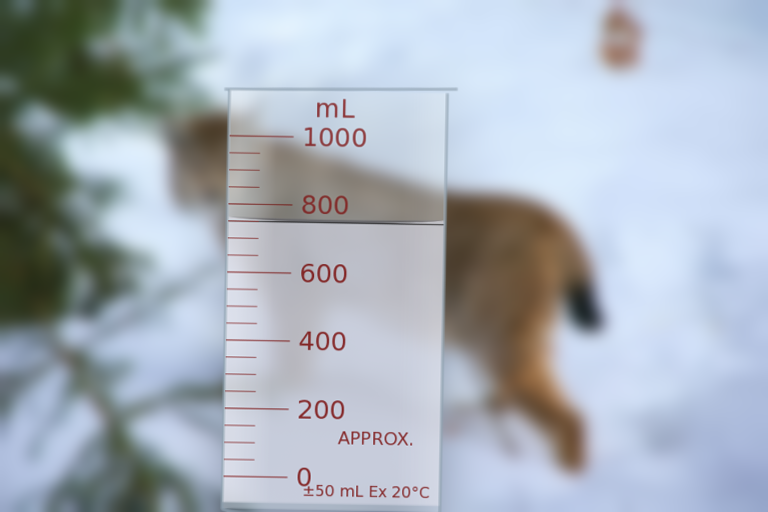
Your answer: **750** mL
